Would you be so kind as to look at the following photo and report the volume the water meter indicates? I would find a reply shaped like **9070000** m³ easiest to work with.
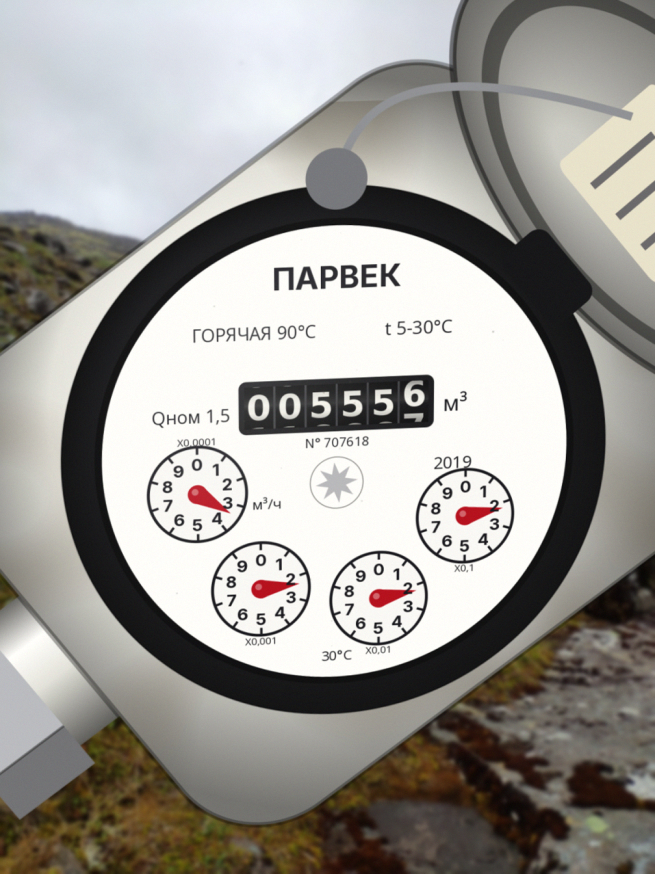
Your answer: **5556.2223** m³
